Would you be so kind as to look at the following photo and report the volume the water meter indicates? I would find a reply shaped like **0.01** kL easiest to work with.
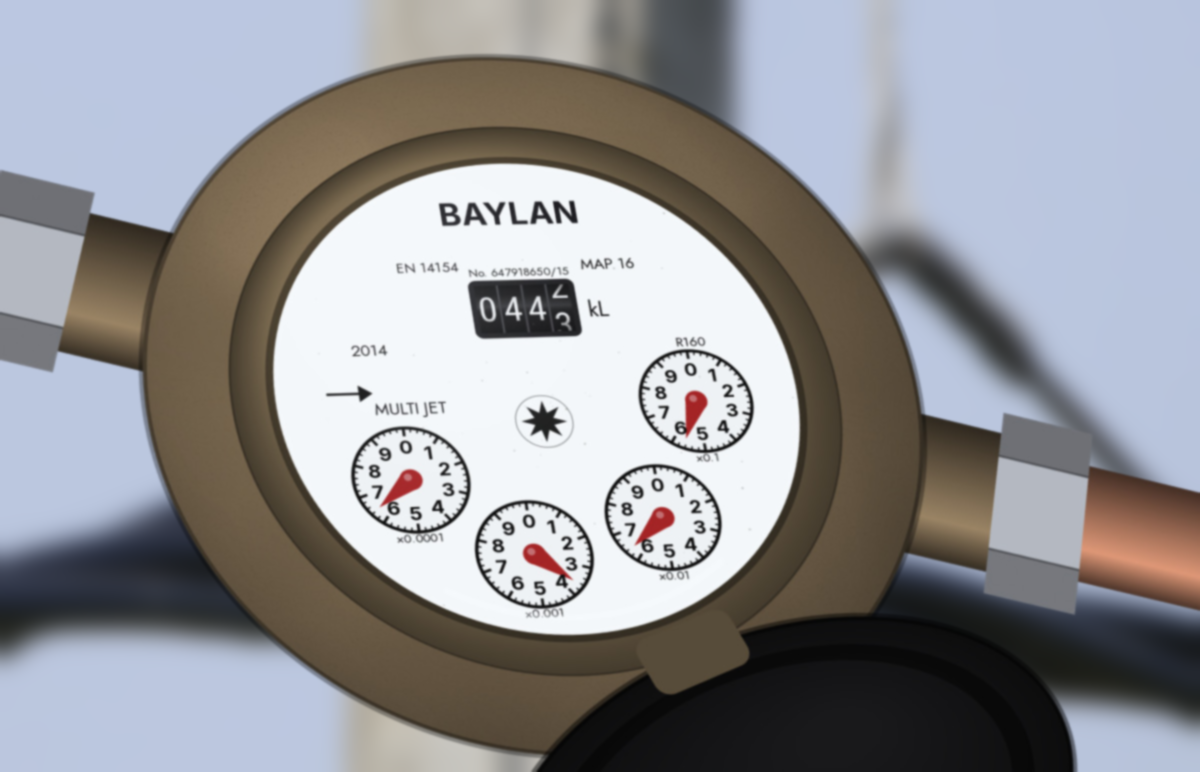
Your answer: **442.5636** kL
